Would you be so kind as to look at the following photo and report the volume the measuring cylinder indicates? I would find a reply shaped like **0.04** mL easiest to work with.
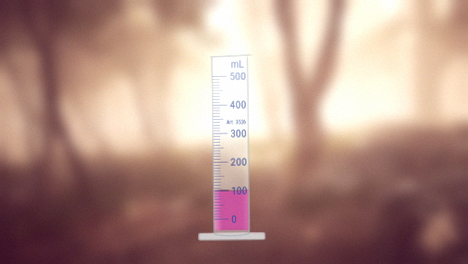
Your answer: **100** mL
